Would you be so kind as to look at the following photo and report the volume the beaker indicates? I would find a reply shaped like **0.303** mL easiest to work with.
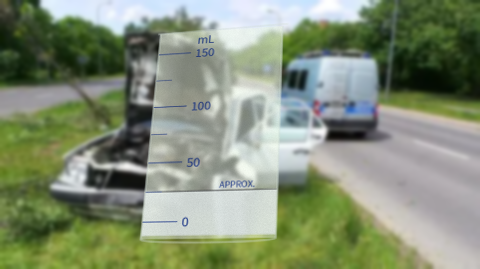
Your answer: **25** mL
